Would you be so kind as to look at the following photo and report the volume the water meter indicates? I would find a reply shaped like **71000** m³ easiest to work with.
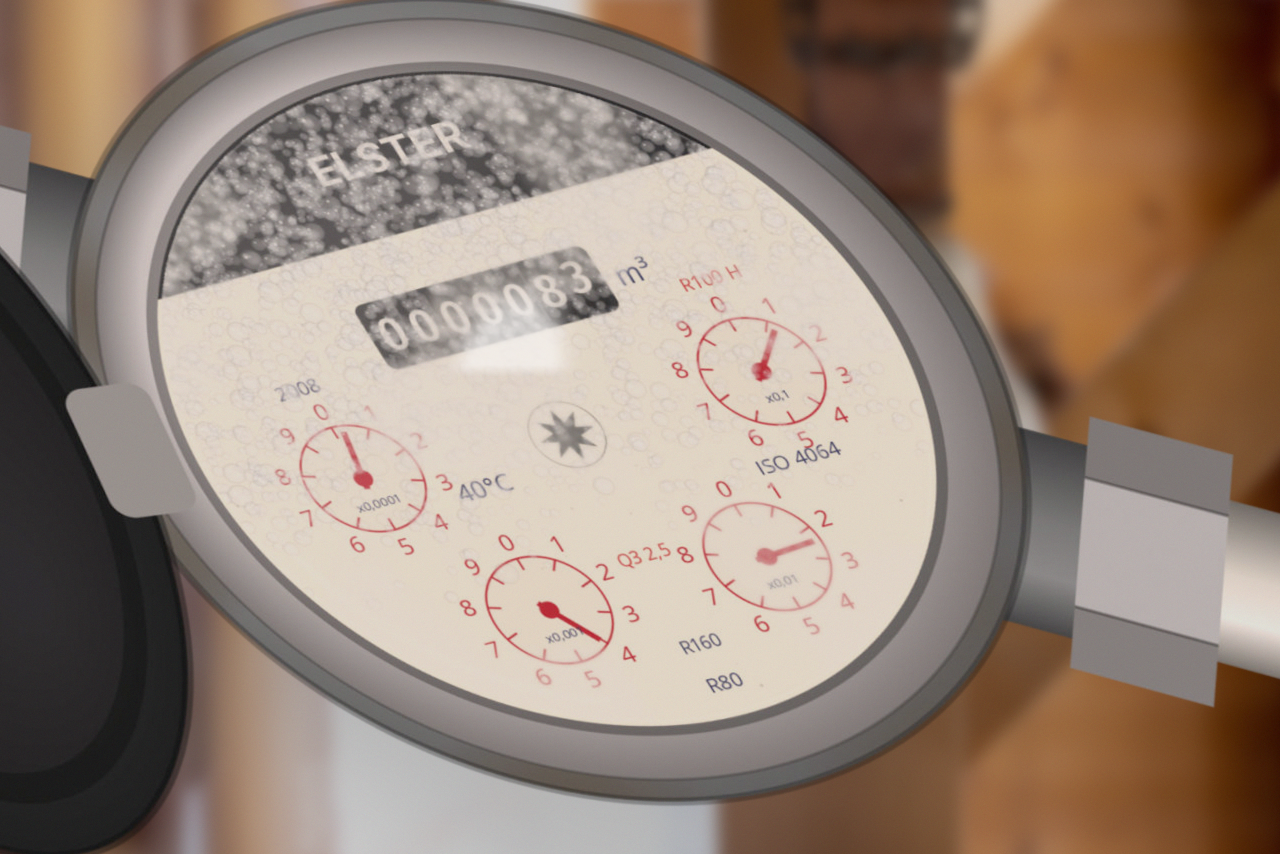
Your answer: **83.1240** m³
